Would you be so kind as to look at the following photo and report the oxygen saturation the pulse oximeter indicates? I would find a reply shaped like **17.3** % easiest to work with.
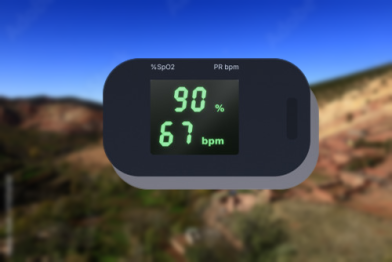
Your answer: **90** %
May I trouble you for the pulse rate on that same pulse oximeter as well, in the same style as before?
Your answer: **67** bpm
